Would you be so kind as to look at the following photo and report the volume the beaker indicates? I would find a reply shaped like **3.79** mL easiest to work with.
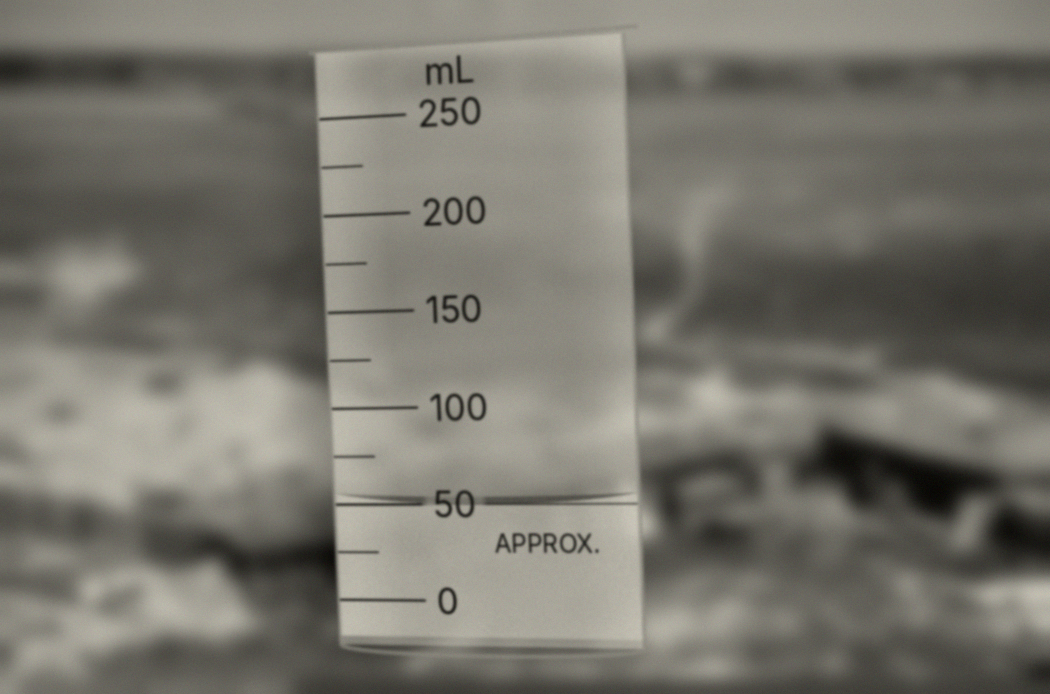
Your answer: **50** mL
